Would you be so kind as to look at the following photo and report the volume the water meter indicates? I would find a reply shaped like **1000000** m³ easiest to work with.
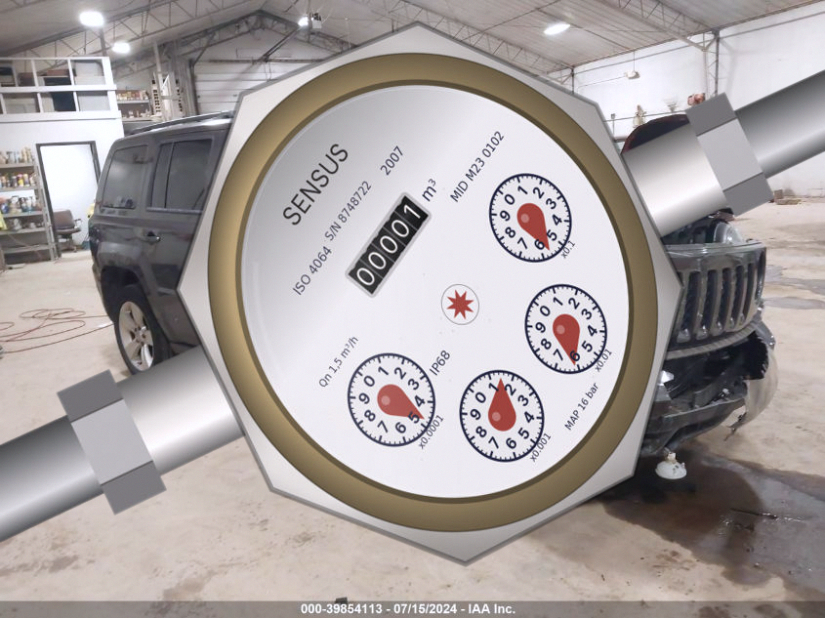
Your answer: **1.5614** m³
